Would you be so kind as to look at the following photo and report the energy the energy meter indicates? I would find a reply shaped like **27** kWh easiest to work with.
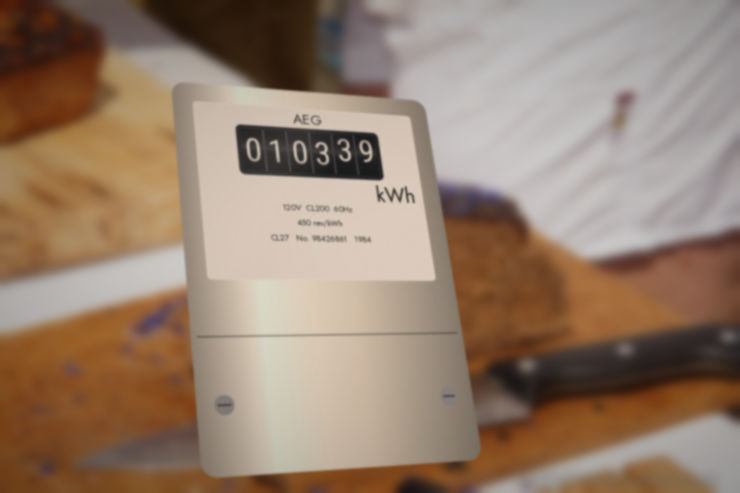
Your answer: **10339** kWh
